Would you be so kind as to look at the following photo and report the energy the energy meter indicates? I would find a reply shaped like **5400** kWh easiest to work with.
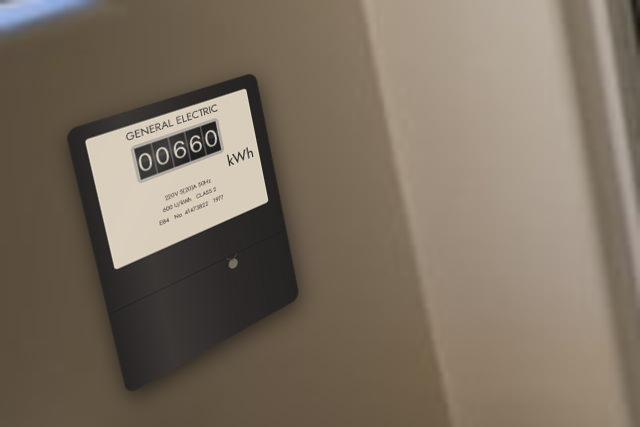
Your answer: **660** kWh
